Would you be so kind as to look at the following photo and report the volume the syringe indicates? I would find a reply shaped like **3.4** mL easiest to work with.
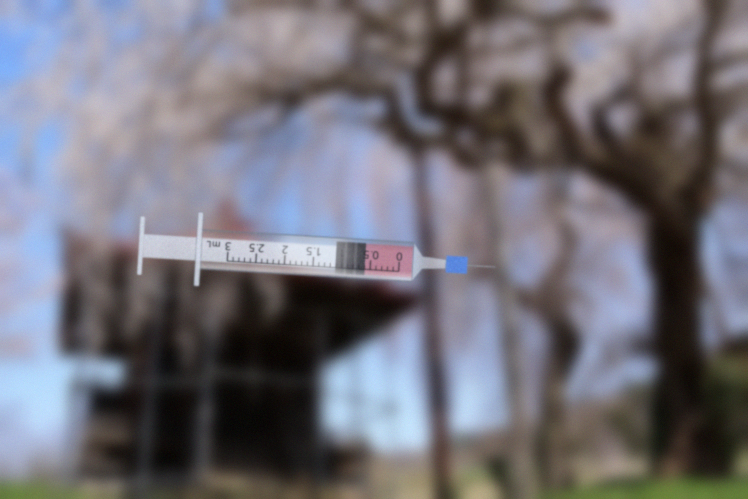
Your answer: **0.6** mL
